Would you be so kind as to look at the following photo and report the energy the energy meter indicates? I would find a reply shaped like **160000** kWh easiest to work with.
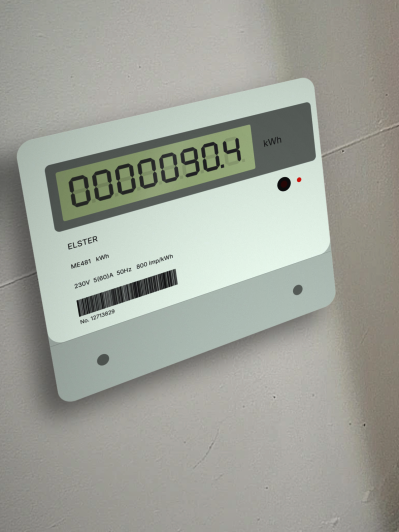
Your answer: **90.4** kWh
